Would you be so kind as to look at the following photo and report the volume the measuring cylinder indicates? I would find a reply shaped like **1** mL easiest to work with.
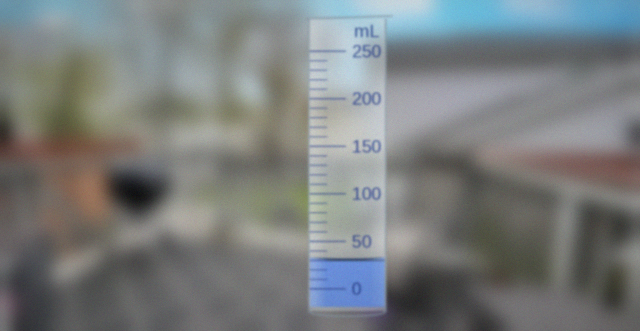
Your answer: **30** mL
